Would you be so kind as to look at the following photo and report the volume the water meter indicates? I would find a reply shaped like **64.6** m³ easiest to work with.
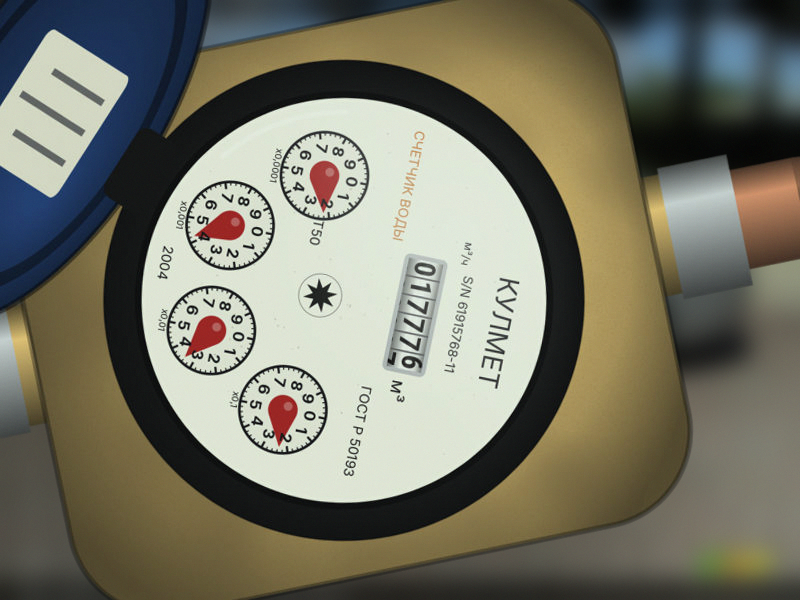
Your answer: **17776.2342** m³
